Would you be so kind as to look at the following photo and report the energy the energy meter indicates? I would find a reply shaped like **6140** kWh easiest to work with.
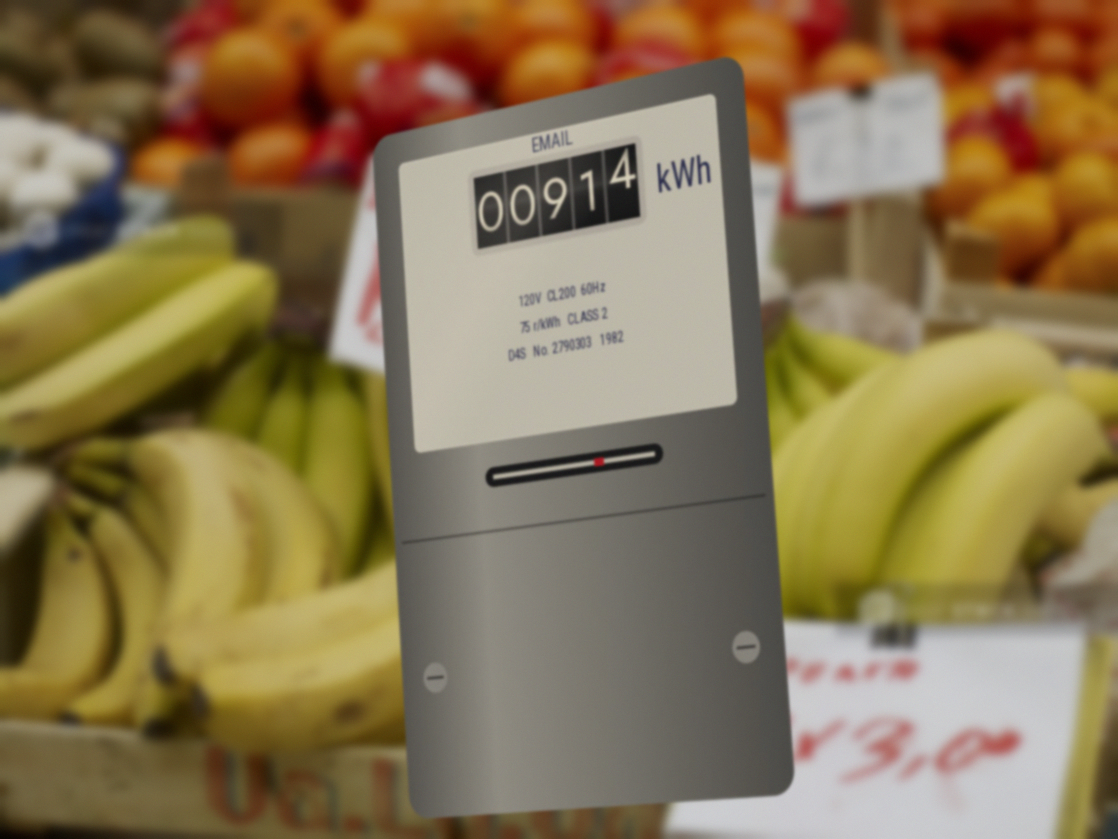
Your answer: **914** kWh
